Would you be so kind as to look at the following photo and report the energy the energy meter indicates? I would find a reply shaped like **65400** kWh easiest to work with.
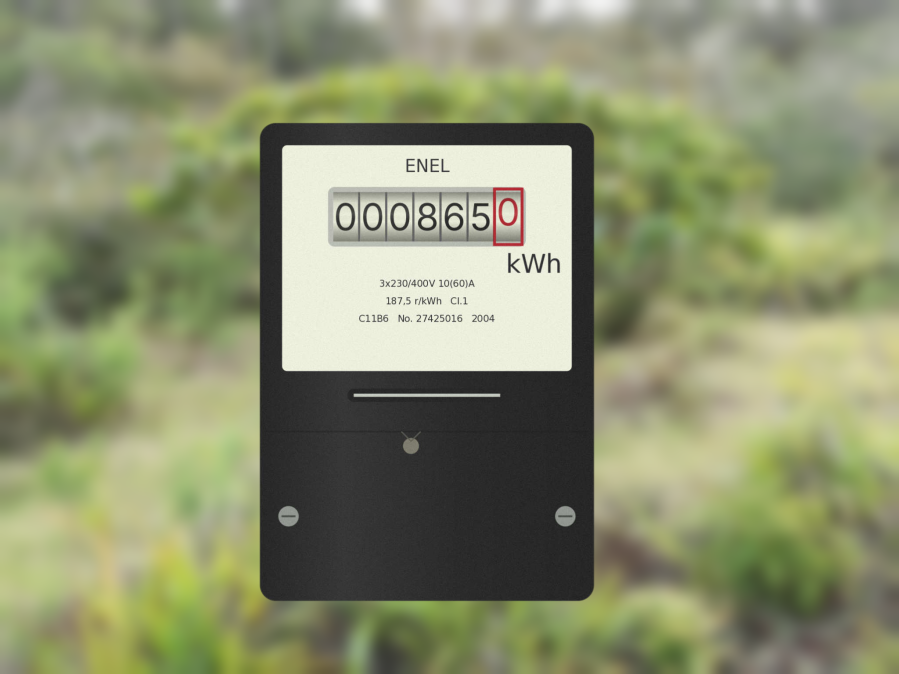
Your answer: **865.0** kWh
